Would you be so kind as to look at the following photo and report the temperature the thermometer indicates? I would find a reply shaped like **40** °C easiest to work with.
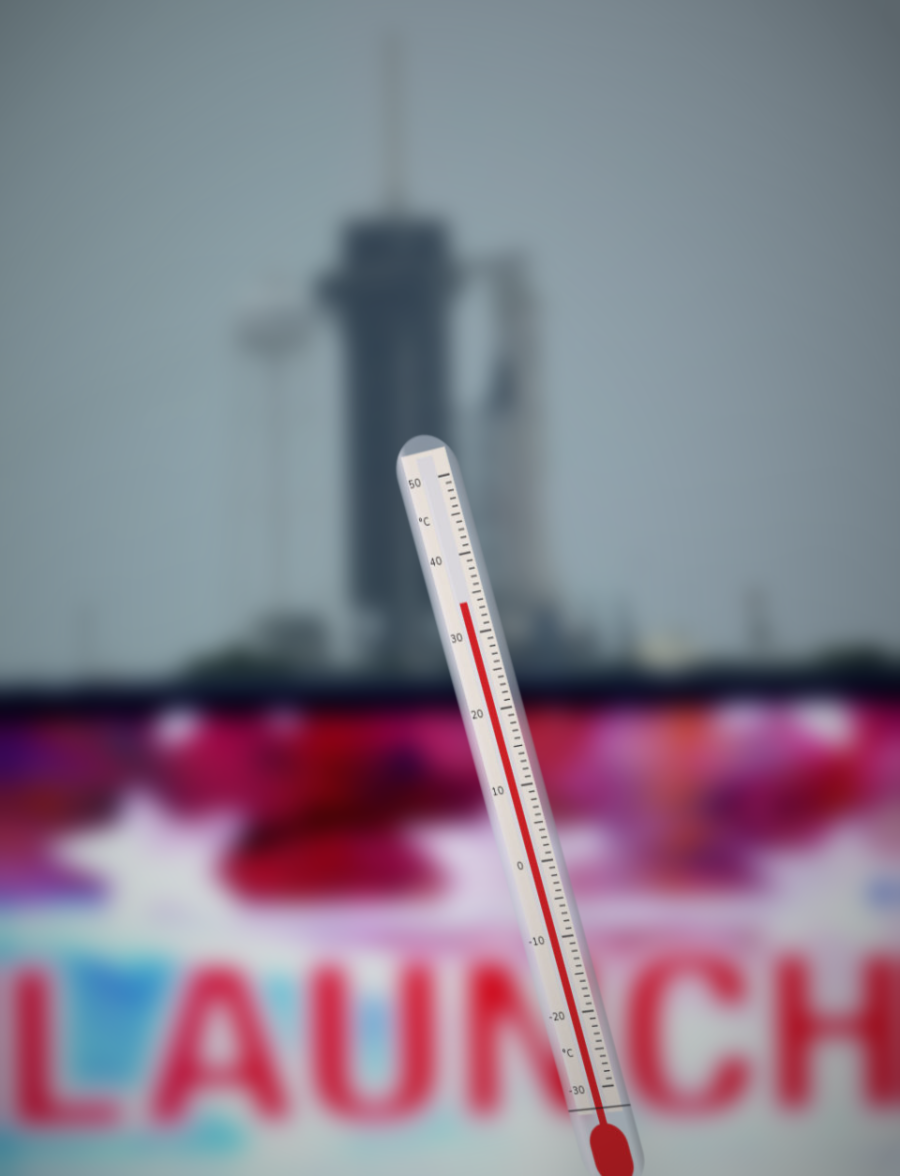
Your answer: **34** °C
